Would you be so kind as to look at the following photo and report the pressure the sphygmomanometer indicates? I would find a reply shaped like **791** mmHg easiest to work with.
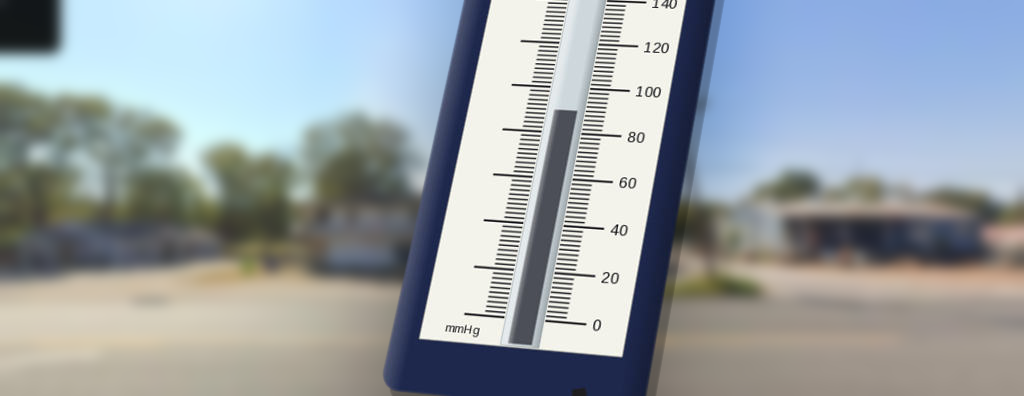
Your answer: **90** mmHg
